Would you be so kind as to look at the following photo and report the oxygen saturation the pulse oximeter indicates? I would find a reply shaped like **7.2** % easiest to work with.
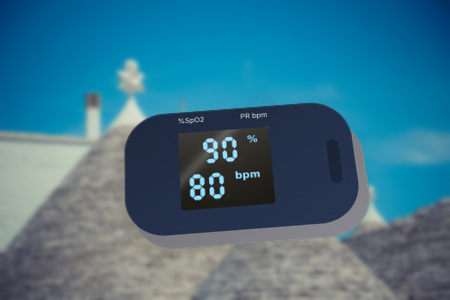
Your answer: **90** %
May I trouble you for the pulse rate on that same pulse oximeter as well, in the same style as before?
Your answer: **80** bpm
